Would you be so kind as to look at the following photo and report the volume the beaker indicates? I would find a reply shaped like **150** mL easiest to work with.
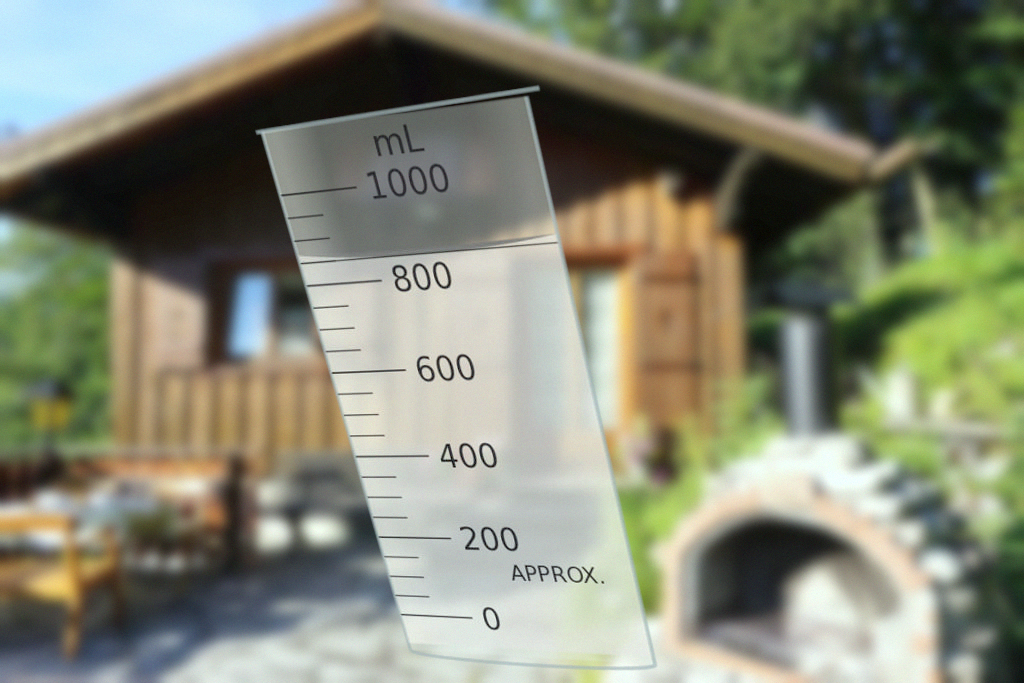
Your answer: **850** mL
